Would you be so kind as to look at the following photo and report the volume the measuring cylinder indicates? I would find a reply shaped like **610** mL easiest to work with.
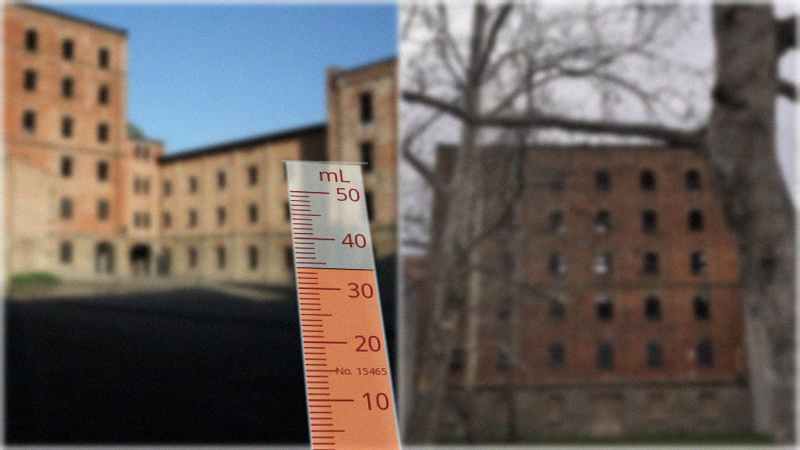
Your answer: **34** mL
